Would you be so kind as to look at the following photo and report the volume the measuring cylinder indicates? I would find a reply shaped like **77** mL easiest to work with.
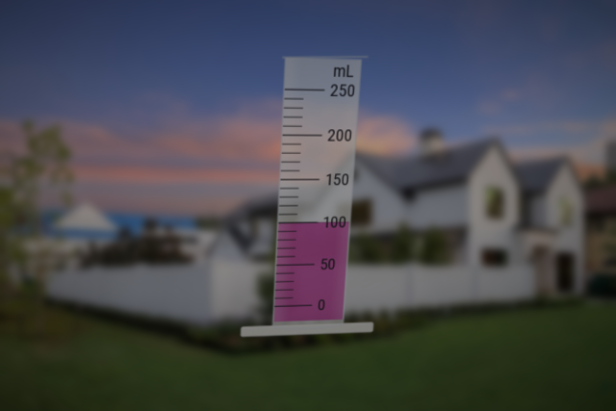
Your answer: **100** mL
